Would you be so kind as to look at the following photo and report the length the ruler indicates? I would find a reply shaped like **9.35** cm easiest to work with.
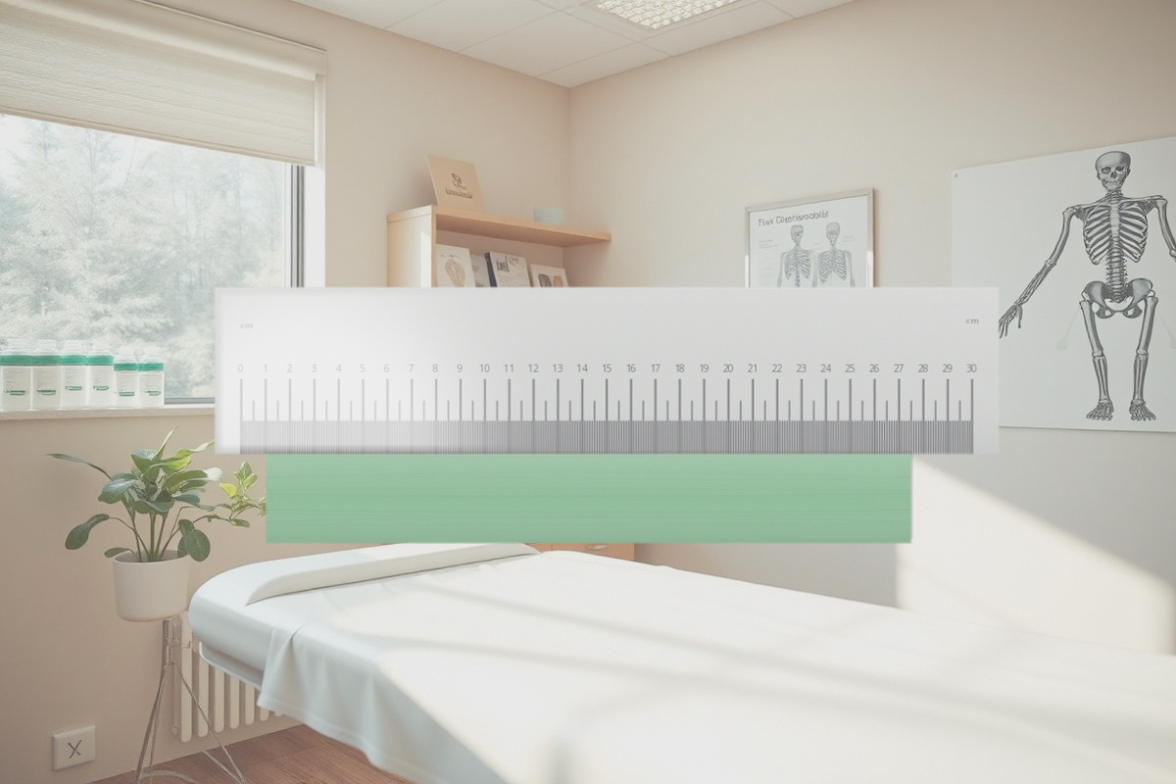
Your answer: **26.5** cm
